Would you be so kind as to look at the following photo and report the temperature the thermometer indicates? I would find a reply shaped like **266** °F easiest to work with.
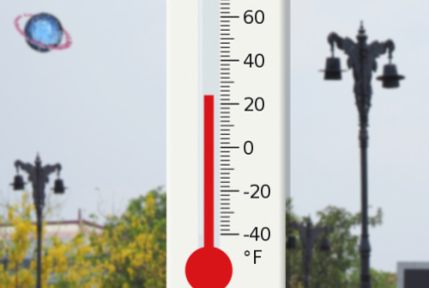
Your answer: **24** °F
